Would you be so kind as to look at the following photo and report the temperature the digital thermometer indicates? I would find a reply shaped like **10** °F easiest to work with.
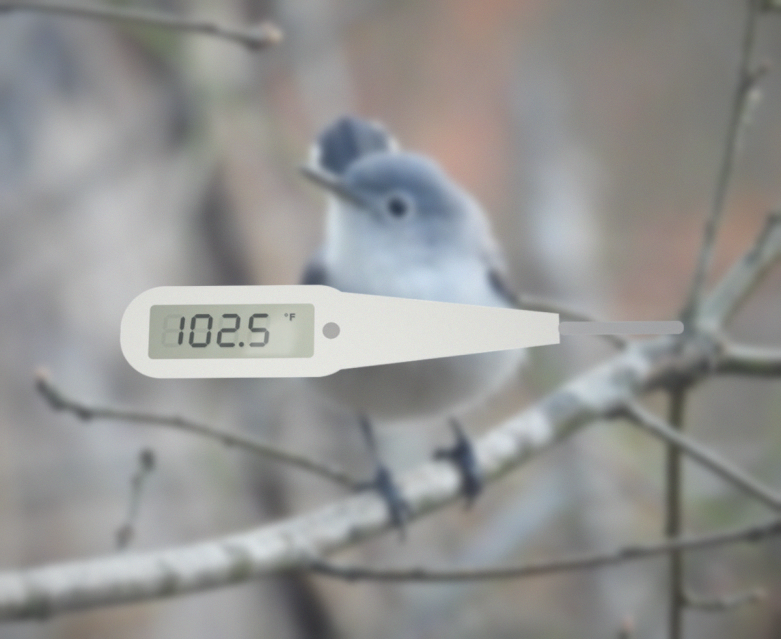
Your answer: **102.5** °F
